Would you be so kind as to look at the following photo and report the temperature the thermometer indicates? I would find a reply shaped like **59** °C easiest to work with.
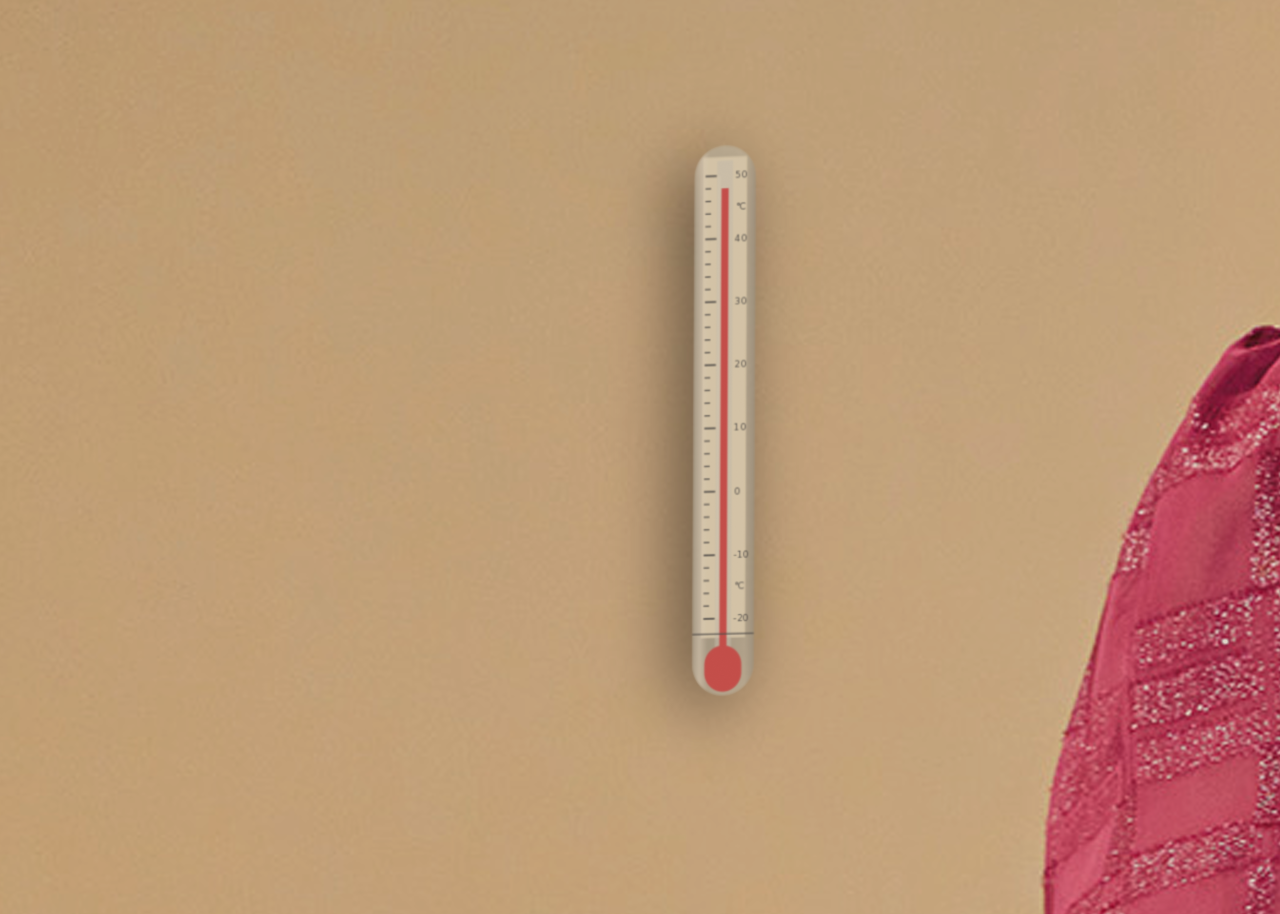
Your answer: **48** °C
